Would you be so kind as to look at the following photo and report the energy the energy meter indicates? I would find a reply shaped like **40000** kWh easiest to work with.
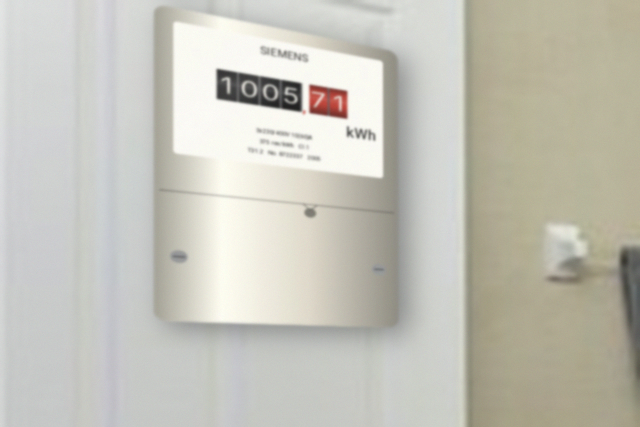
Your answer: **1005.71** kWh
